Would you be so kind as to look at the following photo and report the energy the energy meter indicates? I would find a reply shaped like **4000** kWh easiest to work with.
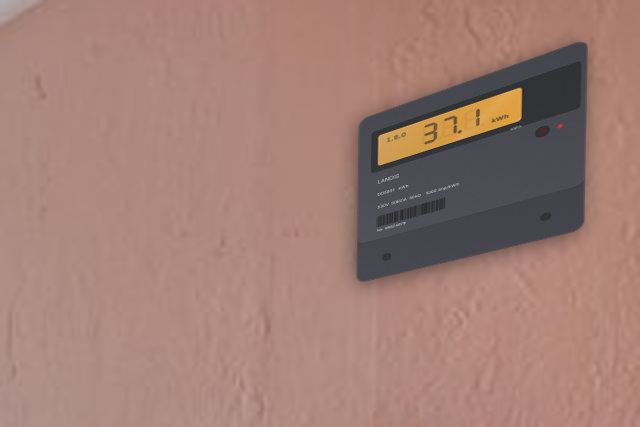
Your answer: **37.1** kWh
